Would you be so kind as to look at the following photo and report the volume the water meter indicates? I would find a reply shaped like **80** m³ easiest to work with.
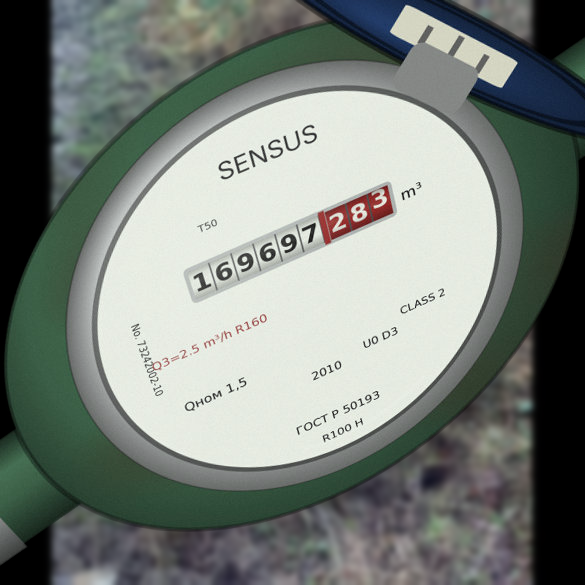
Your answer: **169697.283** m³
